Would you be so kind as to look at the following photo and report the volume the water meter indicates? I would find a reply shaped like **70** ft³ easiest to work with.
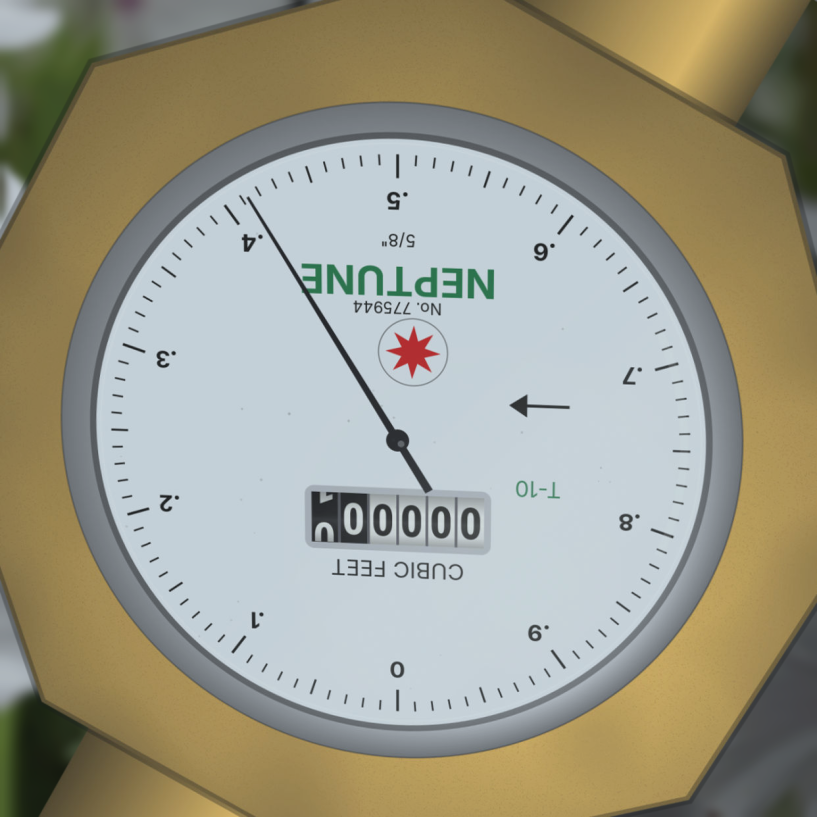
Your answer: **0.41** ft³
